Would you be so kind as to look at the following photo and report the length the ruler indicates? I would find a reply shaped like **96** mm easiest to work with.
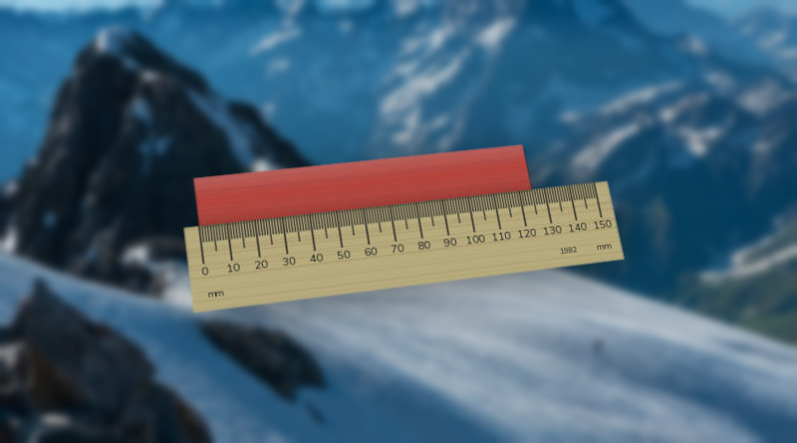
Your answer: **125** mm
